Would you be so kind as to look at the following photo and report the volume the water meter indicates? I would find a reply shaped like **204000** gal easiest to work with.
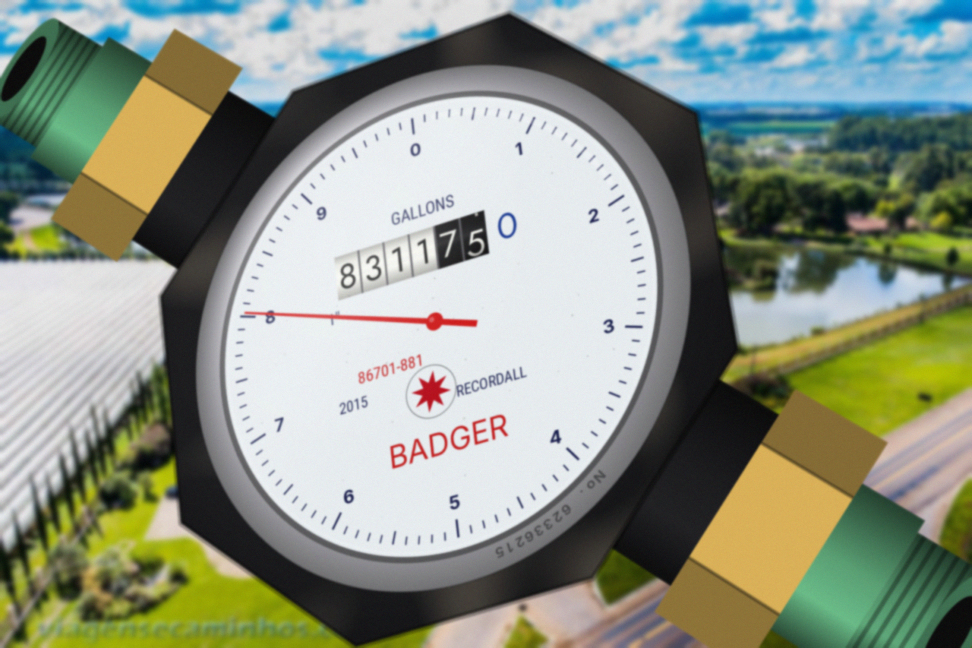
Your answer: **8311748.0** gal
